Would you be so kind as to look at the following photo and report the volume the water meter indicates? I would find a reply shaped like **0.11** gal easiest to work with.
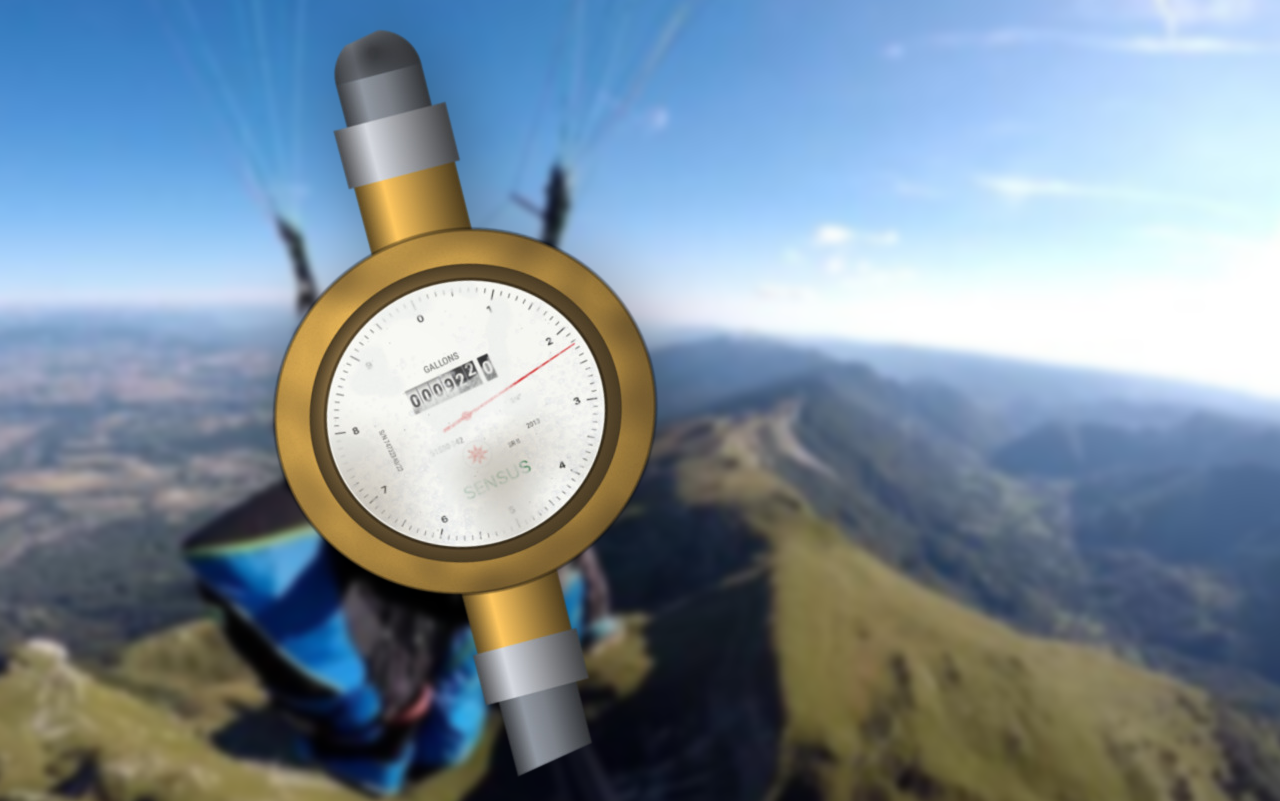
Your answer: **9222.2** gal
